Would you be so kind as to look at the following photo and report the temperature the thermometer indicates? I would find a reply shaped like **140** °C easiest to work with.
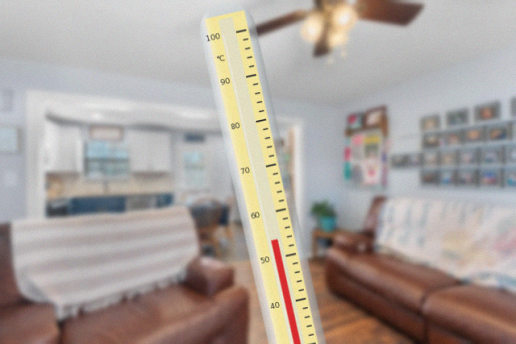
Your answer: **54** °C
